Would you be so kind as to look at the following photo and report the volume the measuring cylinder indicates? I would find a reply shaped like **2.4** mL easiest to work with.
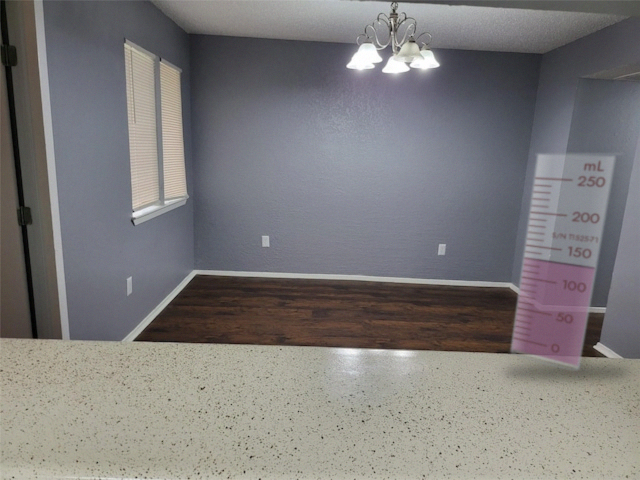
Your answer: **130** mL
